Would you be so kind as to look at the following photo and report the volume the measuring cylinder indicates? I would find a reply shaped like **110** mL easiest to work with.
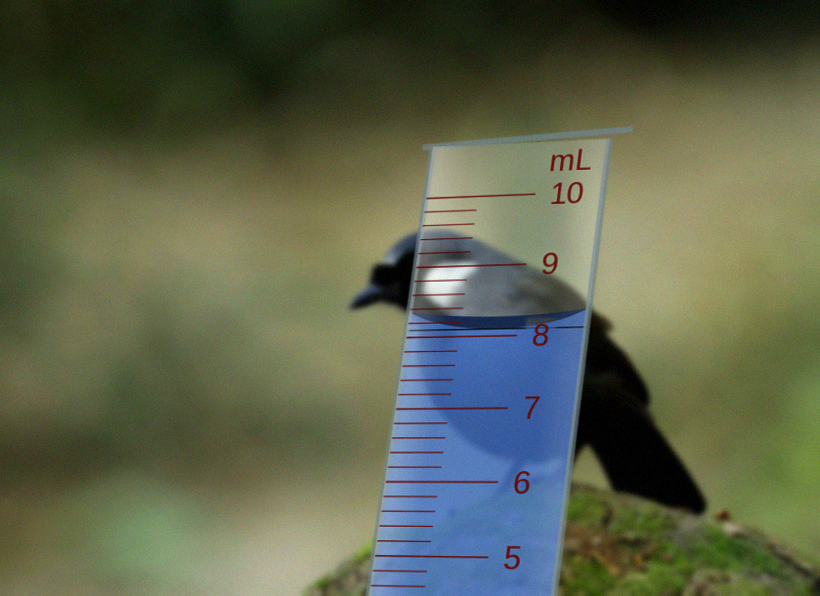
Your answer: **8.1** mL
